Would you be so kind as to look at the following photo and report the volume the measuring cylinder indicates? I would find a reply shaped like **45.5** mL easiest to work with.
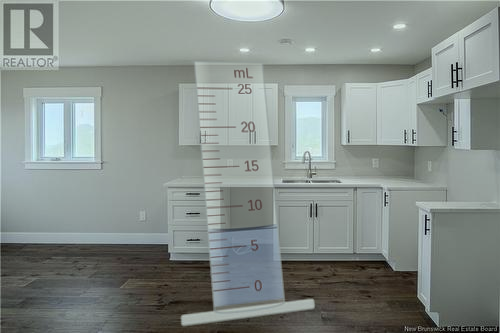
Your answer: **7** mL
